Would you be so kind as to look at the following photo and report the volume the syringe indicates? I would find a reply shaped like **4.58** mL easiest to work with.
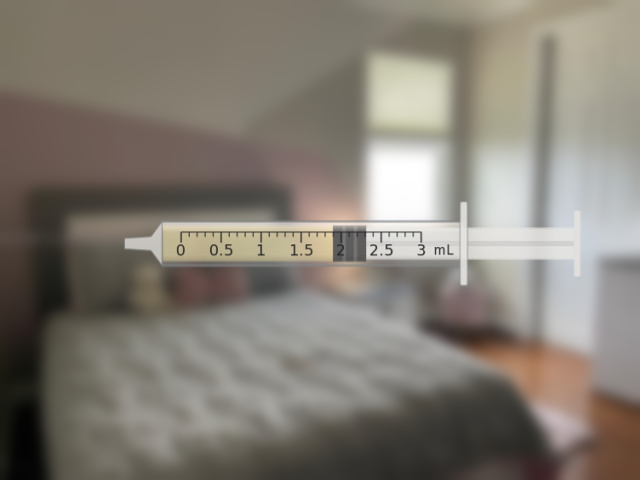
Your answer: **1.9** mL
